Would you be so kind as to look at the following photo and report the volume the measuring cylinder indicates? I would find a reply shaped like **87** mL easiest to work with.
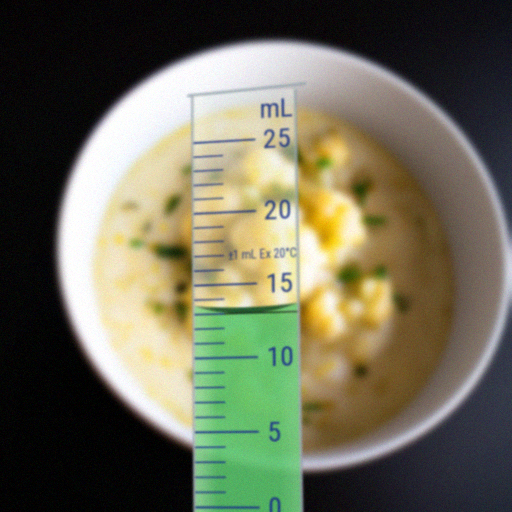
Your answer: **13** mL
